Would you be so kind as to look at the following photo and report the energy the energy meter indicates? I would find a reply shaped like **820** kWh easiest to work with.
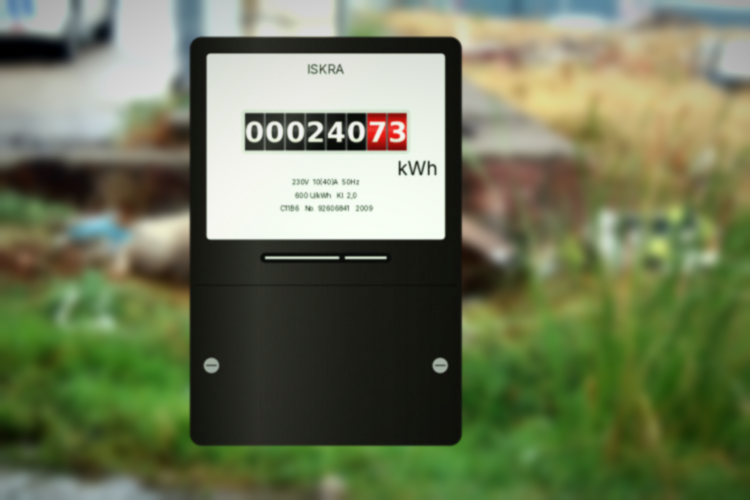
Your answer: **240.73** kWh
